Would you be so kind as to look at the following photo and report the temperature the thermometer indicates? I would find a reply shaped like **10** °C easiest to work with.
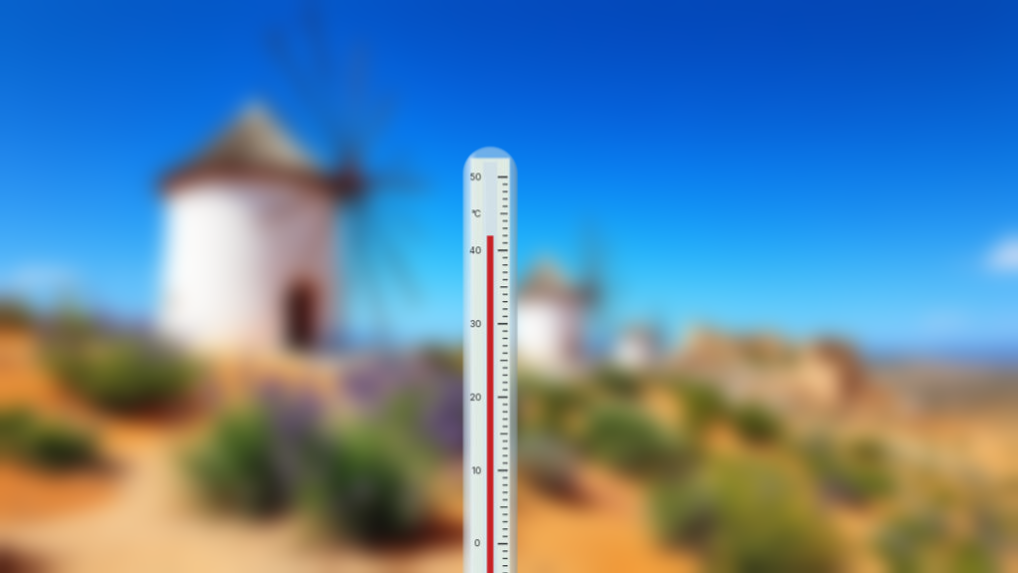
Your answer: **42** °C
